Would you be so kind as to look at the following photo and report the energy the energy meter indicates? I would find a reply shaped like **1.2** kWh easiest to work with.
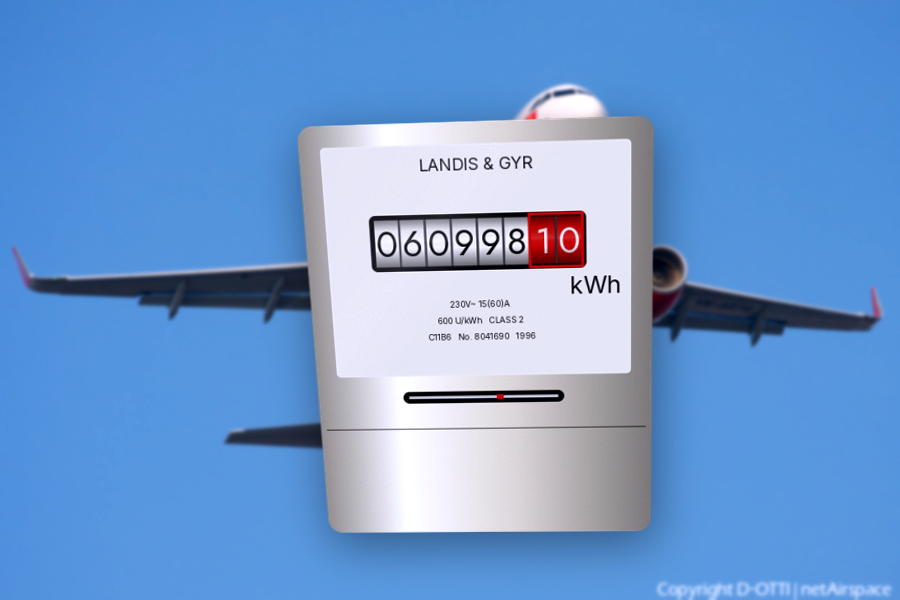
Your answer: **60998.10** kWh
